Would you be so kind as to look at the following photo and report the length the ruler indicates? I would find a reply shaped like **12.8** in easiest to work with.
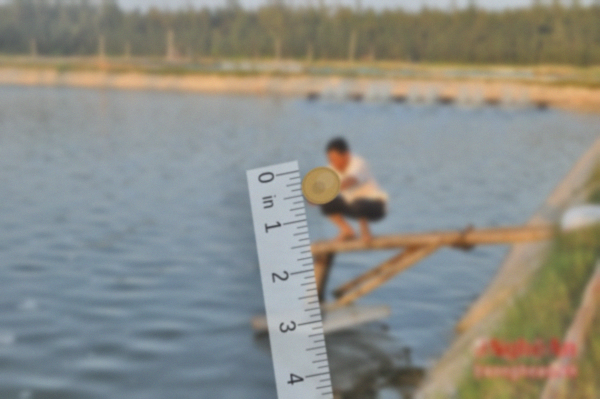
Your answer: **0.75** in
